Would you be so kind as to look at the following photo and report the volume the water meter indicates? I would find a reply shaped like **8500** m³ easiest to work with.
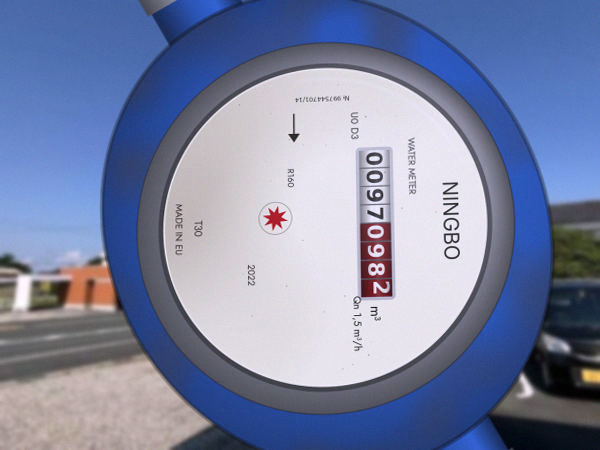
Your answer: **97.0982** m³
